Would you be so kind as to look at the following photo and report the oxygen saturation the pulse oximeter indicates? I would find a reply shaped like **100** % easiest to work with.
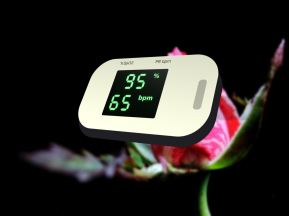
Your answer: **95** %
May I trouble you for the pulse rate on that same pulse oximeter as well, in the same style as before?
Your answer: **65** bpm
